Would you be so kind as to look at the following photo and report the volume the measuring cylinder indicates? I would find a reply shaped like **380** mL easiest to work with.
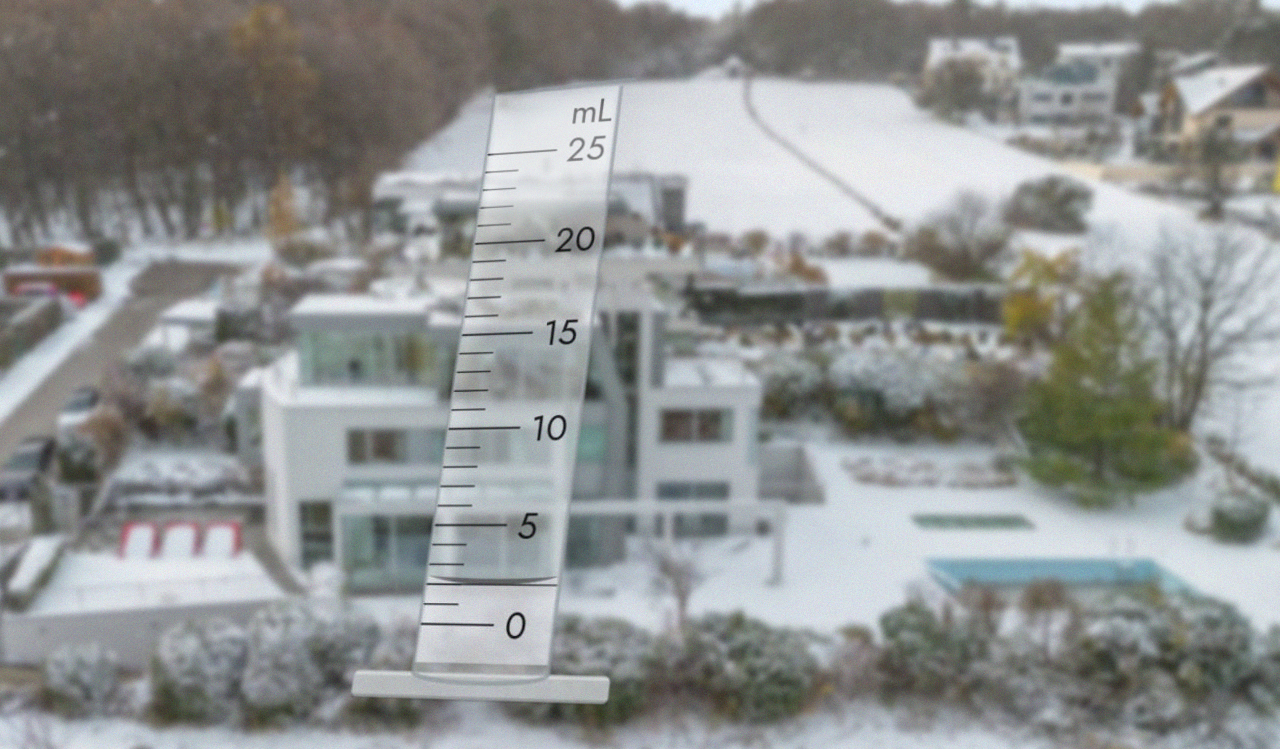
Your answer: **2** mL
